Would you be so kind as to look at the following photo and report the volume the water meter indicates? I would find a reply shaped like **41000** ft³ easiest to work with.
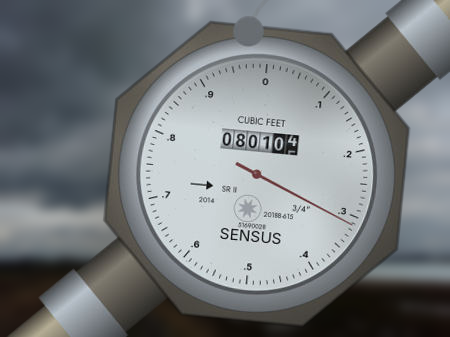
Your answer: **80104.31** ft³
